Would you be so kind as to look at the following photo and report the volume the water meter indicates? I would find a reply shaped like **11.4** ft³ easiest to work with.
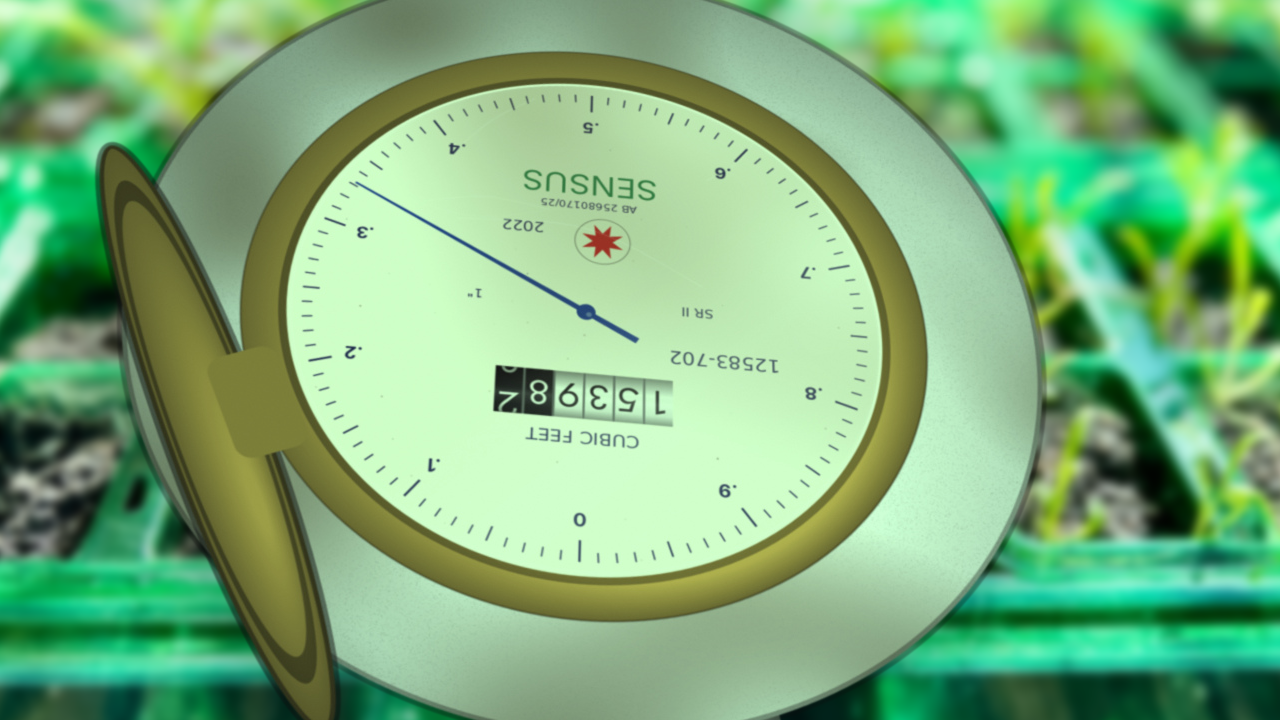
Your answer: **153982.33** ft³
